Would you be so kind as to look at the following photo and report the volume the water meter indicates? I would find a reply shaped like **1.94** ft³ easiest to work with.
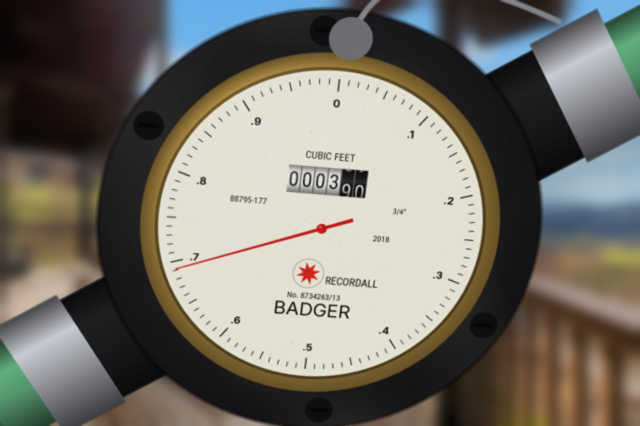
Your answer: **389.69** ft³
